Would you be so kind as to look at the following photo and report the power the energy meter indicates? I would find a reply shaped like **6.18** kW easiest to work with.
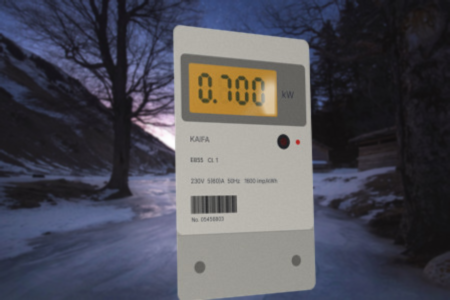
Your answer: **0.700** kW
